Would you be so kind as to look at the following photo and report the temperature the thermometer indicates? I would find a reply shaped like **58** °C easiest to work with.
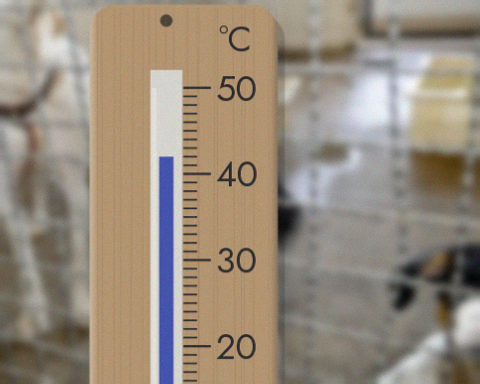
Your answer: **42** °C
